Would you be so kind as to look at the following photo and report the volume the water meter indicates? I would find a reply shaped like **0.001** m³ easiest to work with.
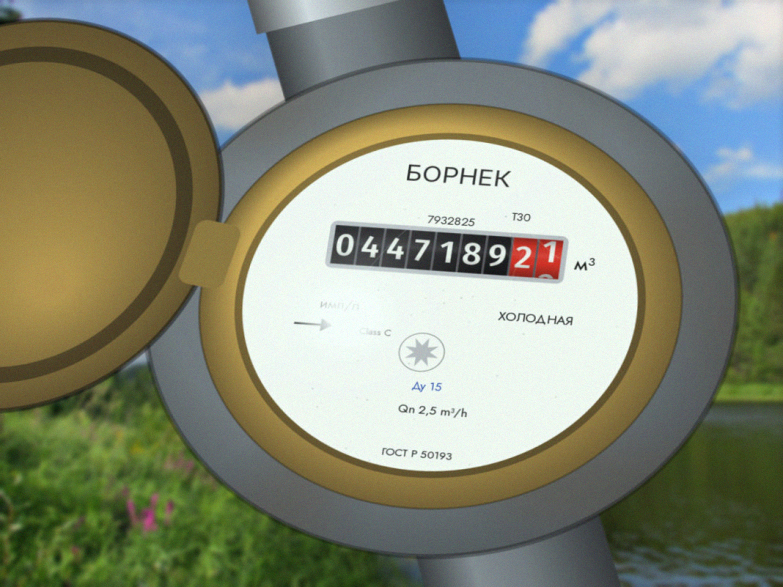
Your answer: **447189.21** m³
